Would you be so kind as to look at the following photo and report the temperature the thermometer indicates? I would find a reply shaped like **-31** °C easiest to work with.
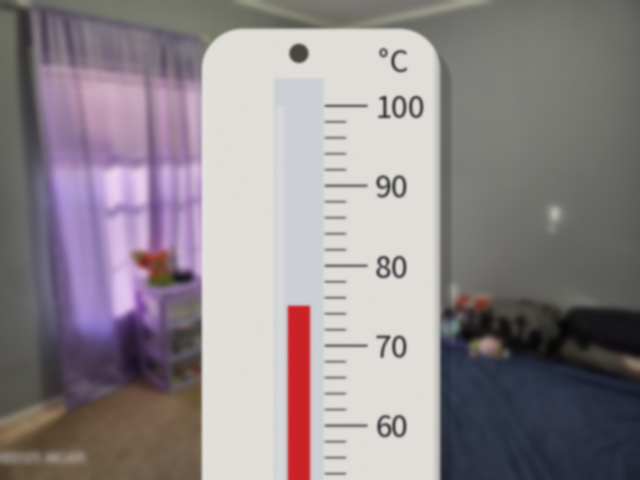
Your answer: **75** °C
